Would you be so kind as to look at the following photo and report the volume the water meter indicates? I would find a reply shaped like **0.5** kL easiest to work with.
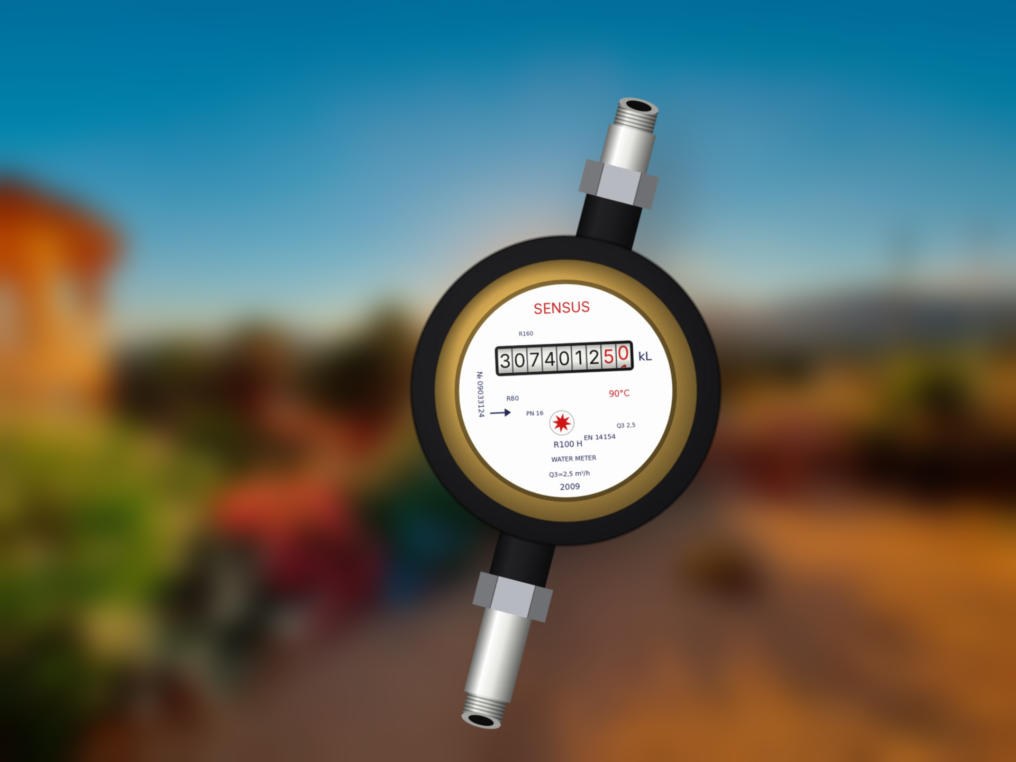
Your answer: **3074012.50** kL
